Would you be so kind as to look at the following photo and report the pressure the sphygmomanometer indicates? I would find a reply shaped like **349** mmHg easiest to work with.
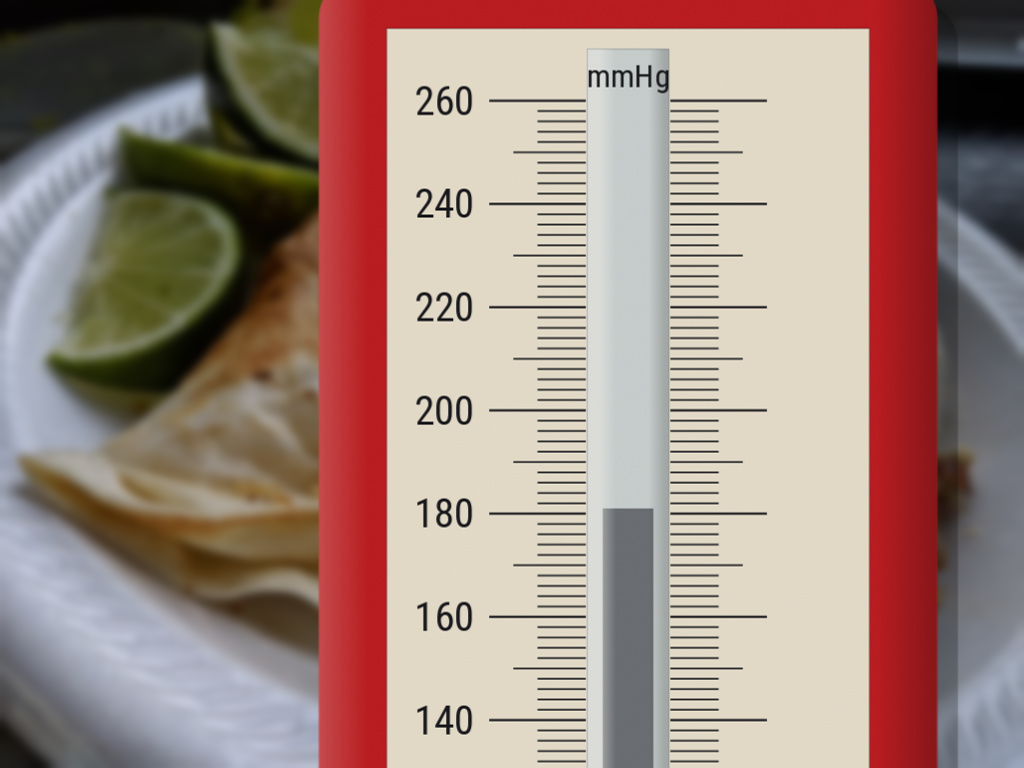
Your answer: **181** mmHg
